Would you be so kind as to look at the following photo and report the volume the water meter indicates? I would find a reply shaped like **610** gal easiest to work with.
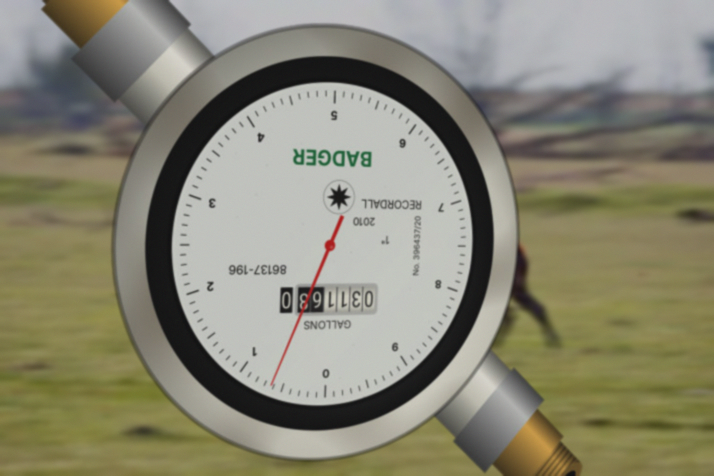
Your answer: **311680.6** gal
